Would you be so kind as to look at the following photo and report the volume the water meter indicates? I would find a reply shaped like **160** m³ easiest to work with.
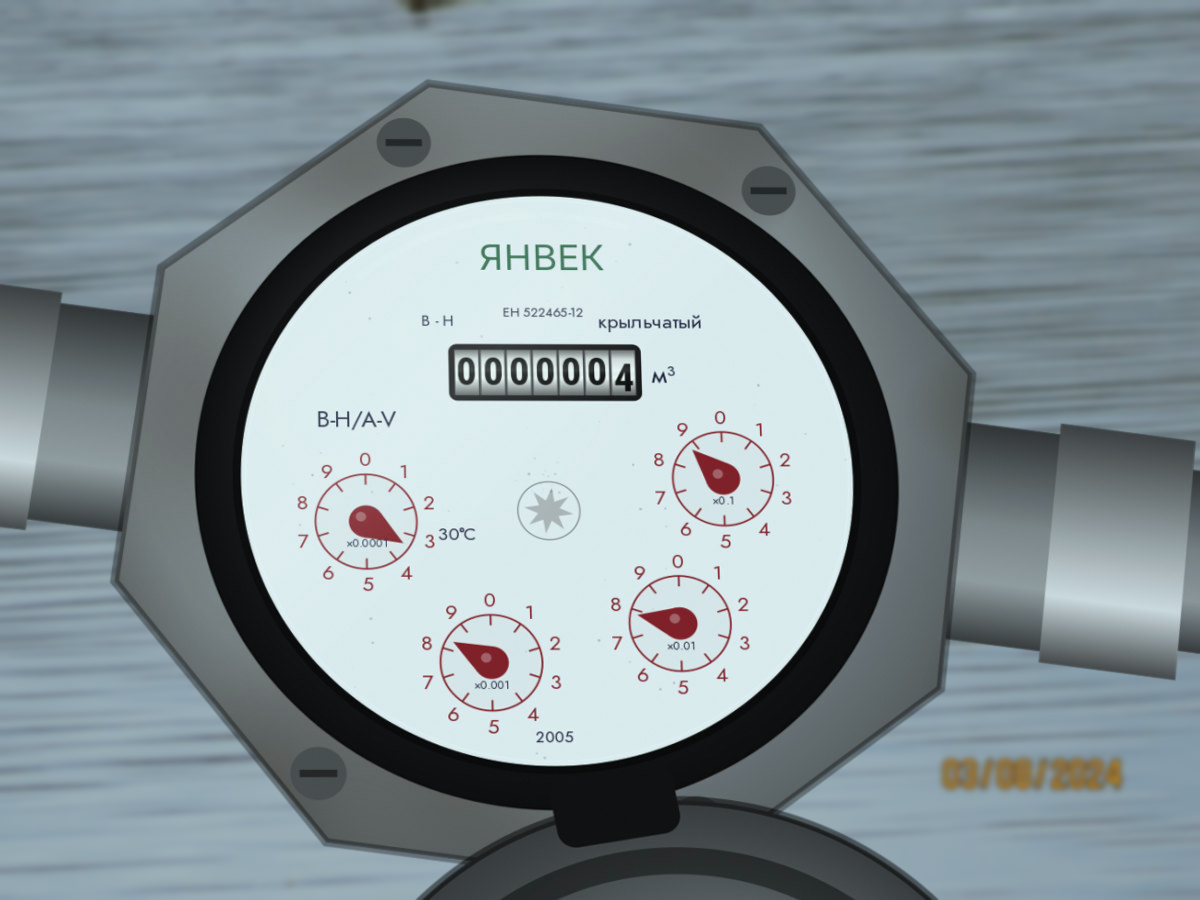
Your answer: **3.8783** m³
